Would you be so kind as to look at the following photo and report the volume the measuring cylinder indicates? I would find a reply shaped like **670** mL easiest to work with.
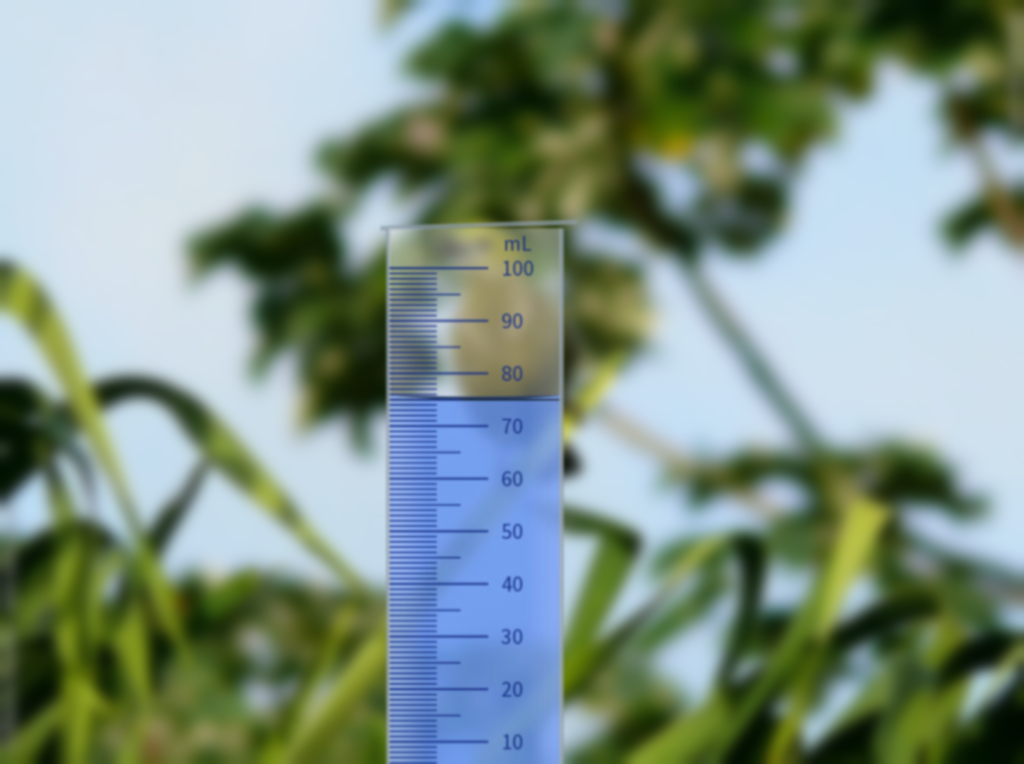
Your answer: **75** mL
